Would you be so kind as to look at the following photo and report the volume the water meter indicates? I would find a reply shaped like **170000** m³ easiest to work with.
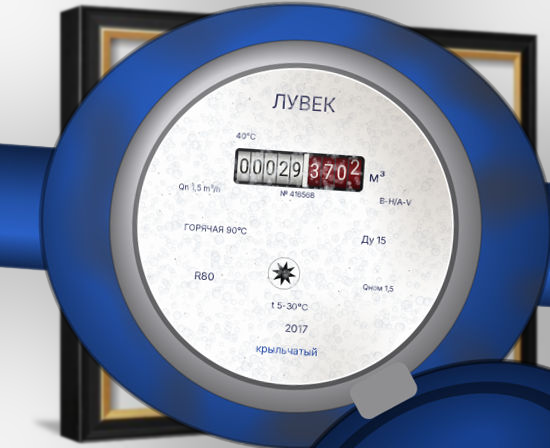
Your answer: **29.3702** m³
